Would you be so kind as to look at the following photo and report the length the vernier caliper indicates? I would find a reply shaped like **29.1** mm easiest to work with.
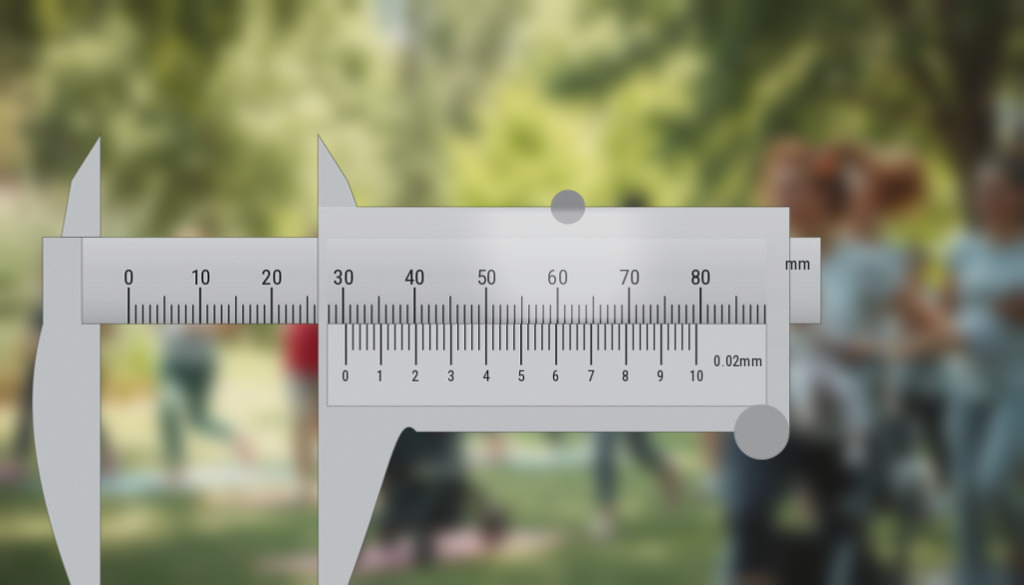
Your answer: **30.4** mm
